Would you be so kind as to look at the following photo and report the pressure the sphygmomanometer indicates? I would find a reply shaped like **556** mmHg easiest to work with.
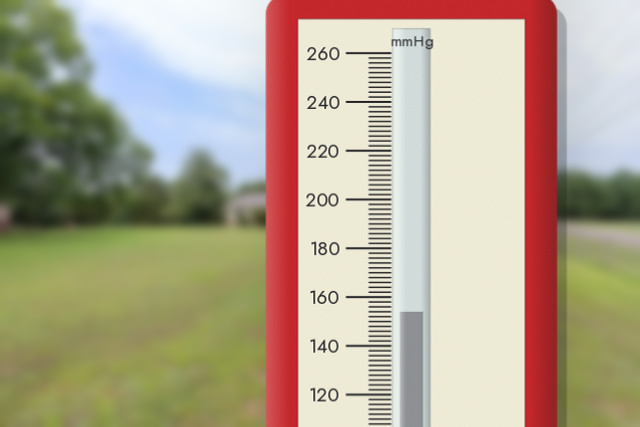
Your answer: **154** mmHg
